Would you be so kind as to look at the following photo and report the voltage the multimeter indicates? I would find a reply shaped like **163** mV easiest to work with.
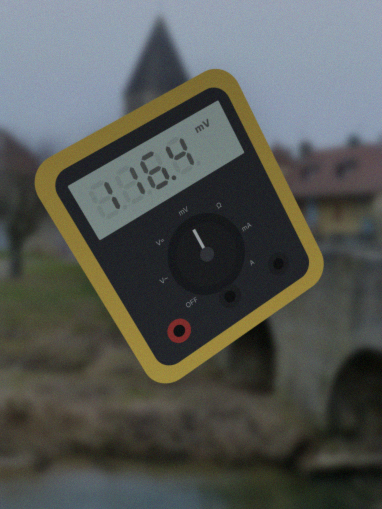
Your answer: **116.4** mV
